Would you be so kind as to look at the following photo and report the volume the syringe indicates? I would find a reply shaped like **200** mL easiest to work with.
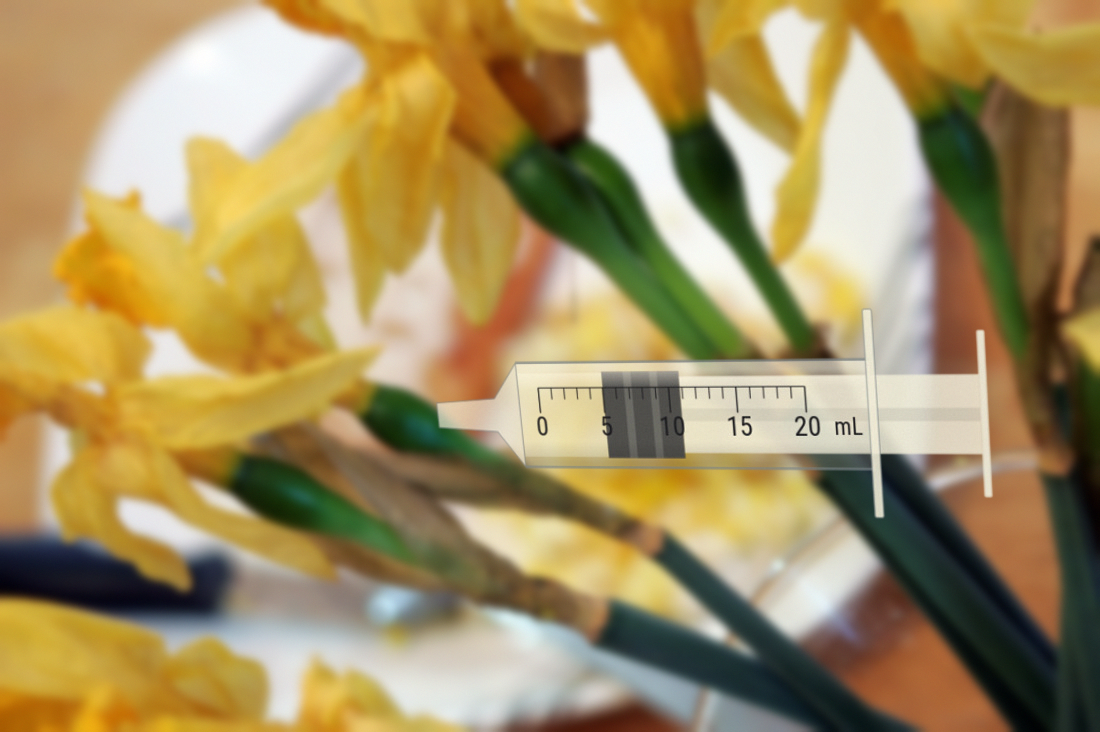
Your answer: **5** mL
